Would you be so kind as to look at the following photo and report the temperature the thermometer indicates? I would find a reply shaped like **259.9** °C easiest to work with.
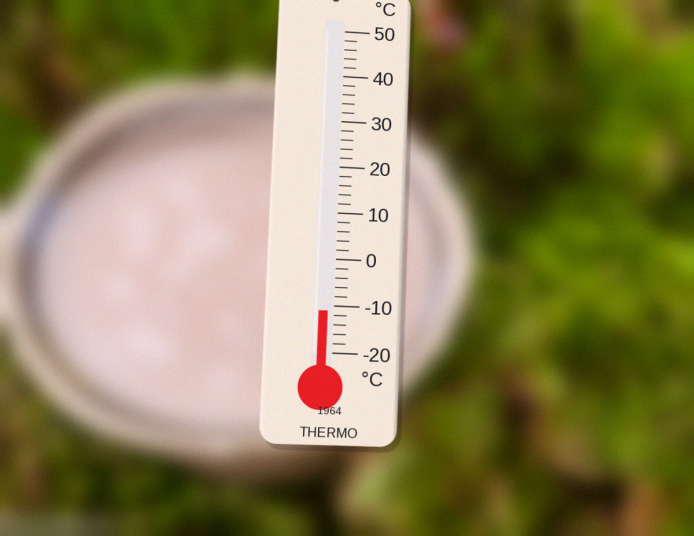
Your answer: **-11** °C
